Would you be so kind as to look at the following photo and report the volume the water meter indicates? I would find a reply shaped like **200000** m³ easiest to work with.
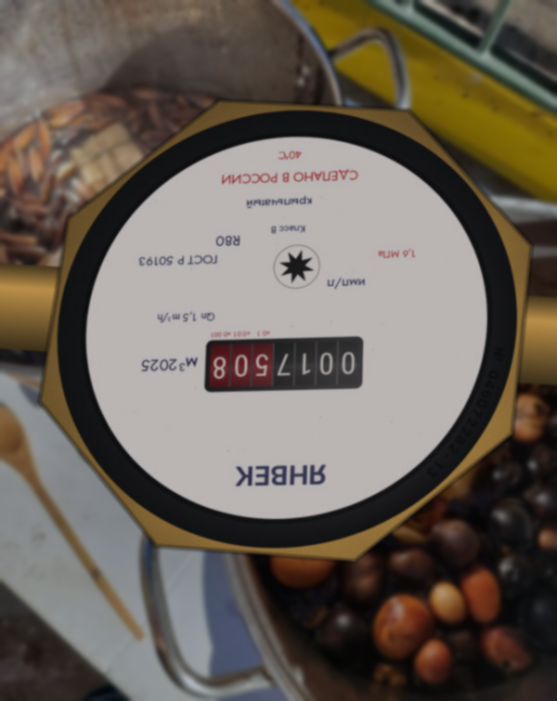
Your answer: **17.508** m³
